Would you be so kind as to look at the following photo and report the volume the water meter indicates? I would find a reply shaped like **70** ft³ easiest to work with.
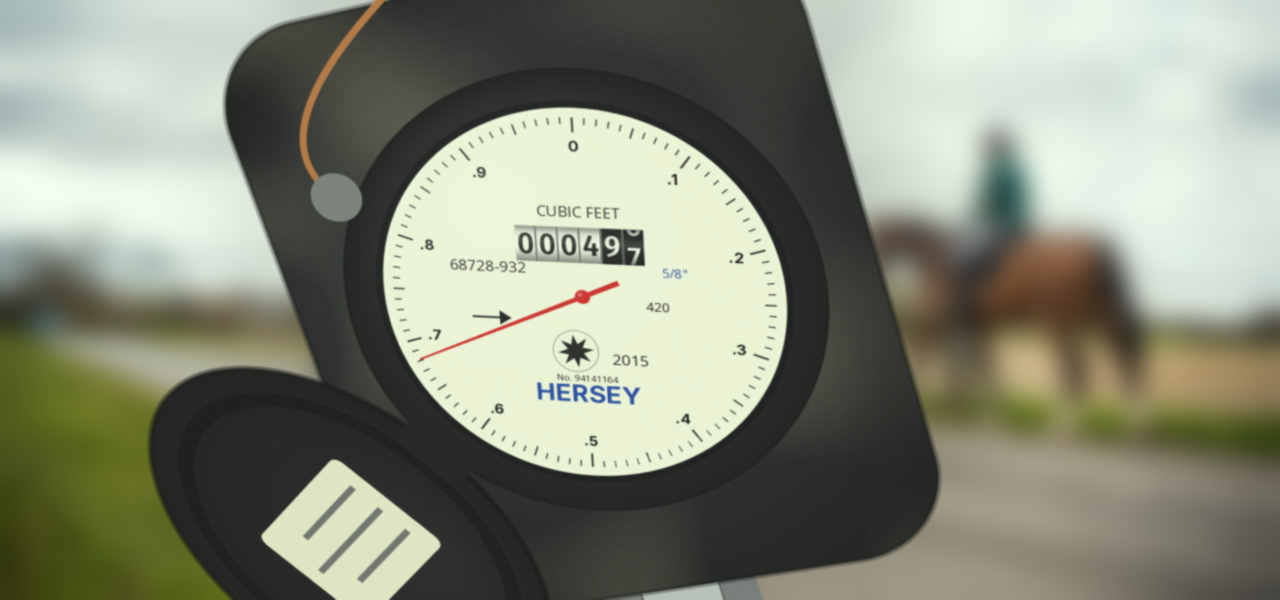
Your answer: **496.68** ft³
